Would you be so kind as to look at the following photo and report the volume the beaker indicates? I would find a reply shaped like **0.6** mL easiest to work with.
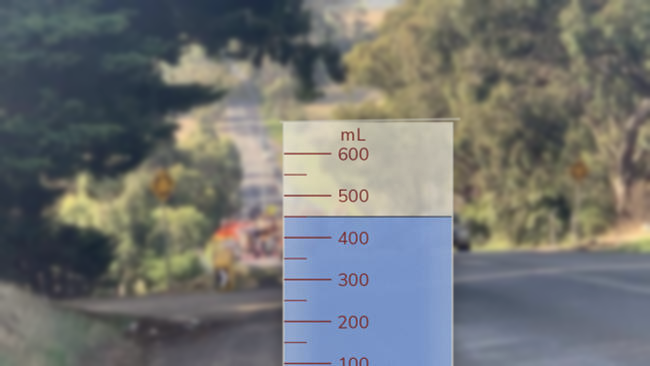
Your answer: **450** mL
